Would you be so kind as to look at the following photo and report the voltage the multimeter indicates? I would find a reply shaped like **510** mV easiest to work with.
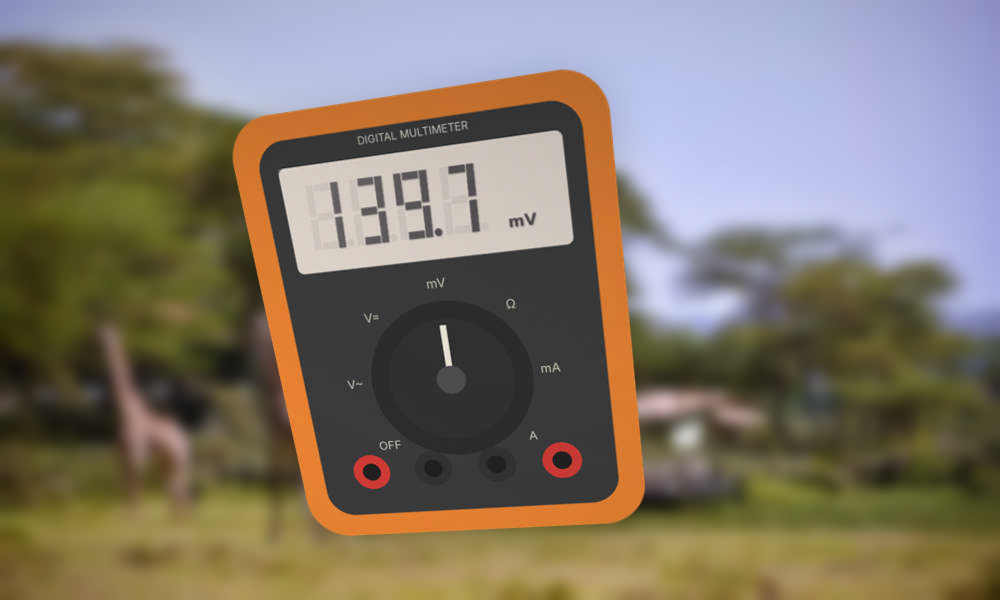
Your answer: **139.7** mV
